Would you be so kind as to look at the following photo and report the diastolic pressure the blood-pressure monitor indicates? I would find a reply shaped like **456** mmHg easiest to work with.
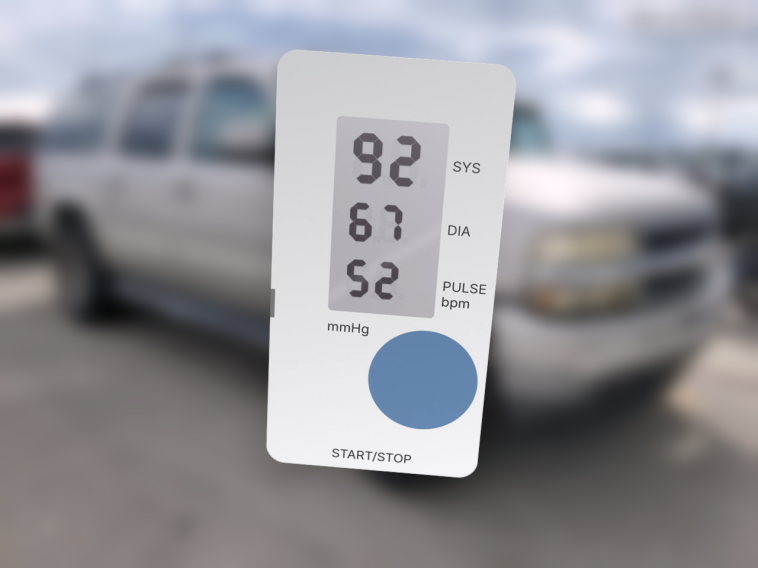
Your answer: **67** mmHg
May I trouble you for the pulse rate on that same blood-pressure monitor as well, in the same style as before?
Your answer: **52** bpm
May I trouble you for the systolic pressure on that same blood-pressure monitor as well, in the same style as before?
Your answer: **92** mmHg
